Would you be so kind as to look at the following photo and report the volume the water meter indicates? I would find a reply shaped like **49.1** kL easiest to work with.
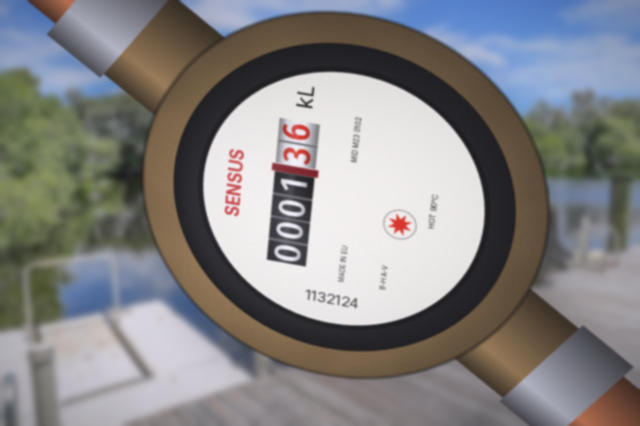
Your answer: **1.36** kL
